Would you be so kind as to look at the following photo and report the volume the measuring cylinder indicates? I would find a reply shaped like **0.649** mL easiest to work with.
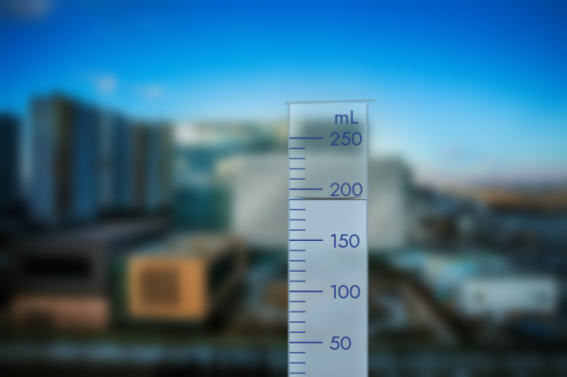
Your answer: **190** mL
